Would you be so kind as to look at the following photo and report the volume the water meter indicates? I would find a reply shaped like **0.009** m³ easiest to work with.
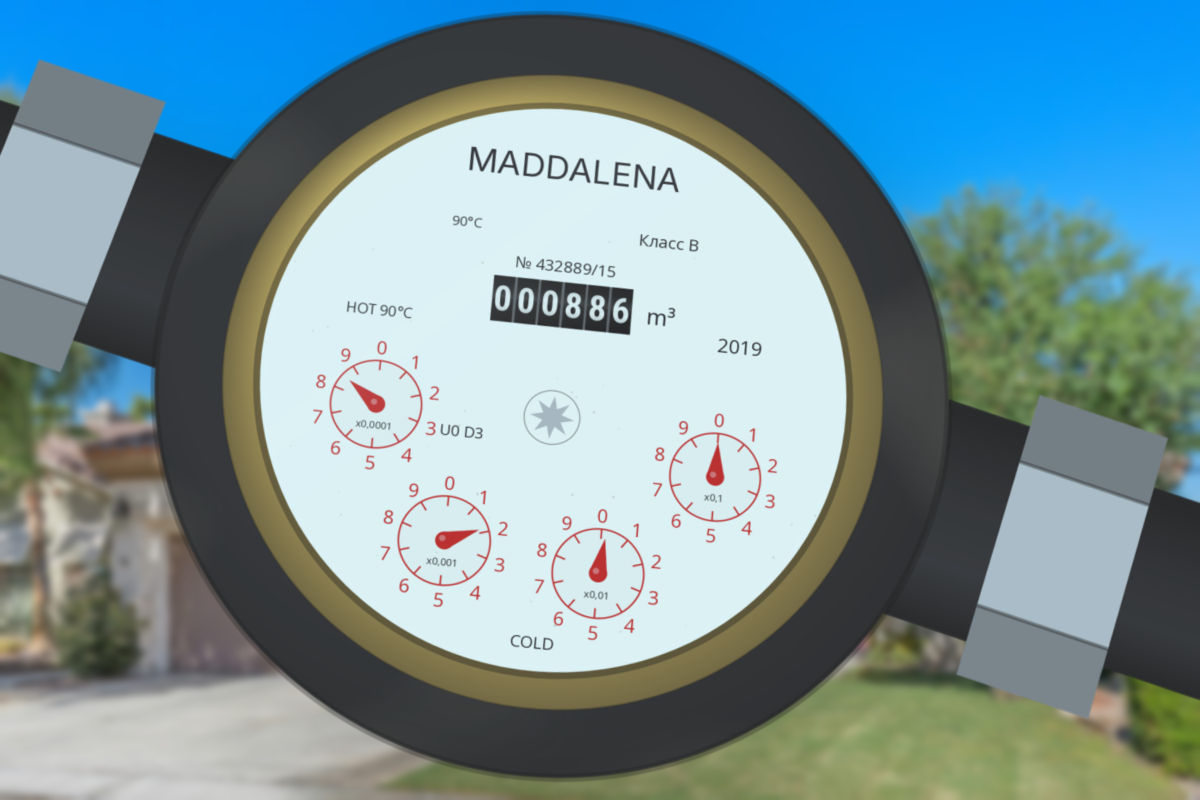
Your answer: **886.0018** m³
